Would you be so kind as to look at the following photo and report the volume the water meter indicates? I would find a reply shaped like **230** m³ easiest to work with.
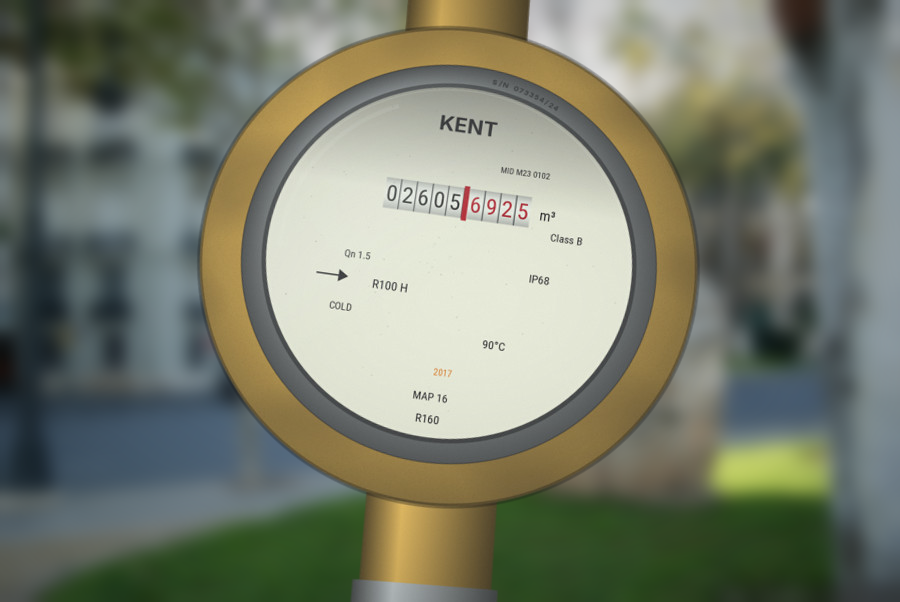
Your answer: **2605.6925** m³
